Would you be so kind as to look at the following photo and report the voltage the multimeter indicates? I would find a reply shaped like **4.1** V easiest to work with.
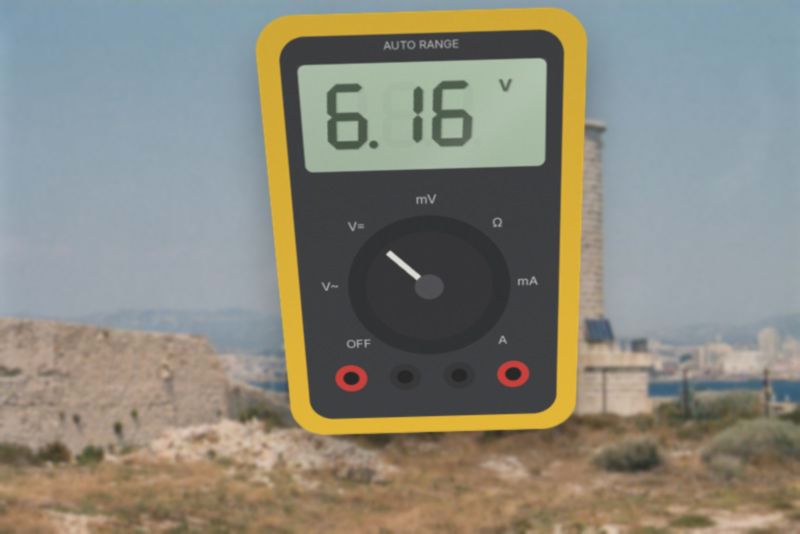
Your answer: **6.16** V
